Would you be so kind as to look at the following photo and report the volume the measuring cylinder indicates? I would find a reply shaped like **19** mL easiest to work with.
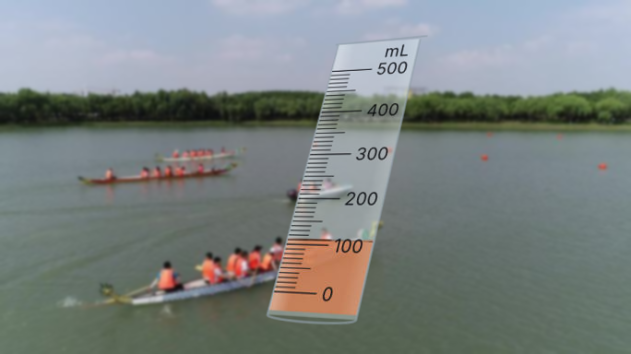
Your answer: **110** mL
